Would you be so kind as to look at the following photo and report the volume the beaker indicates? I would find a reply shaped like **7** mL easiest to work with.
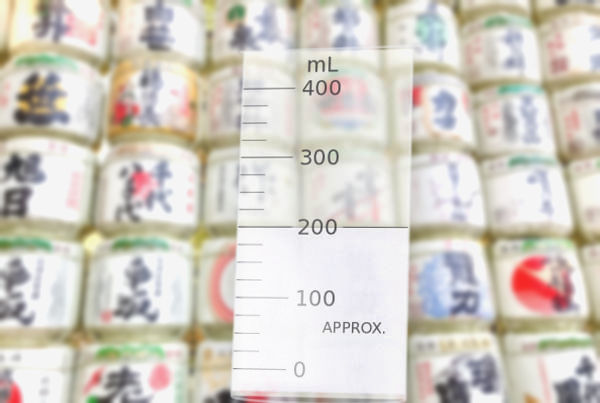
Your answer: **200** mL
